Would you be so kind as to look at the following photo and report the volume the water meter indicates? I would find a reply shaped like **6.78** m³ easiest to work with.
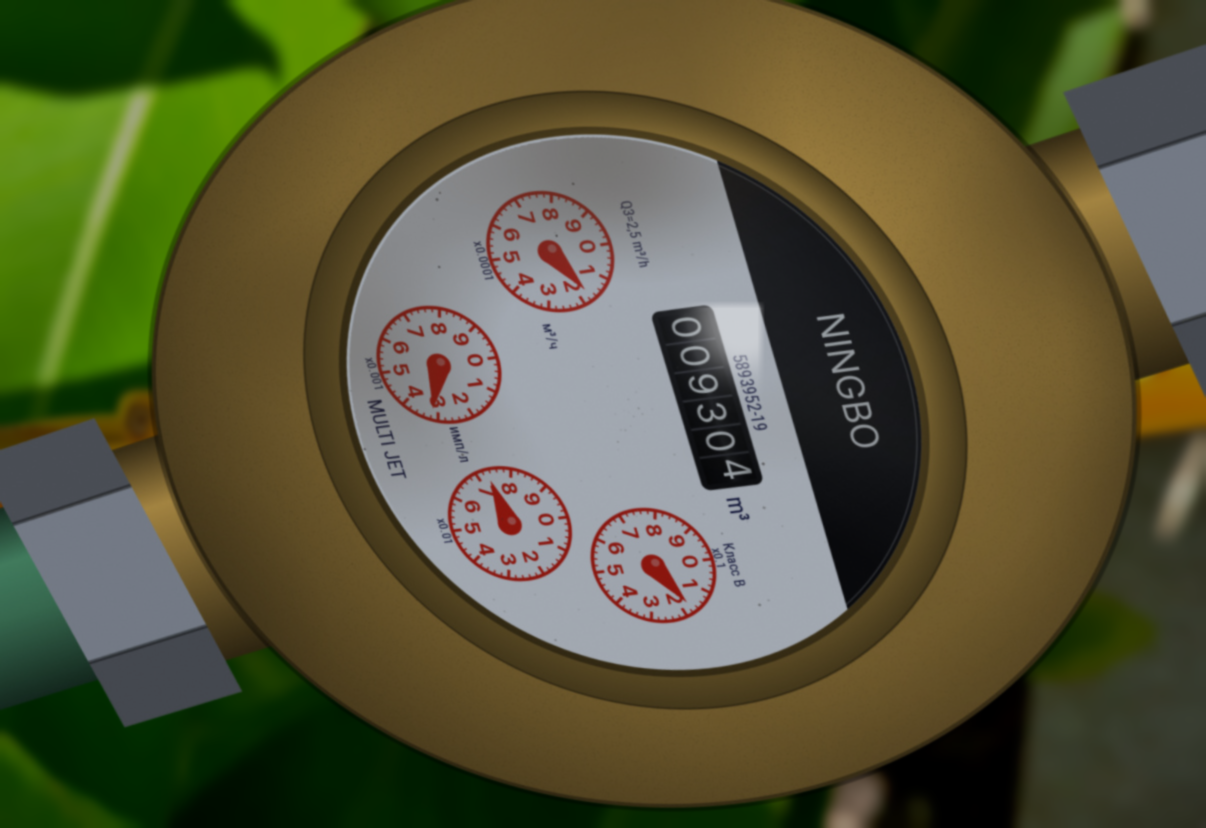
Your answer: **9304.1731** m³
